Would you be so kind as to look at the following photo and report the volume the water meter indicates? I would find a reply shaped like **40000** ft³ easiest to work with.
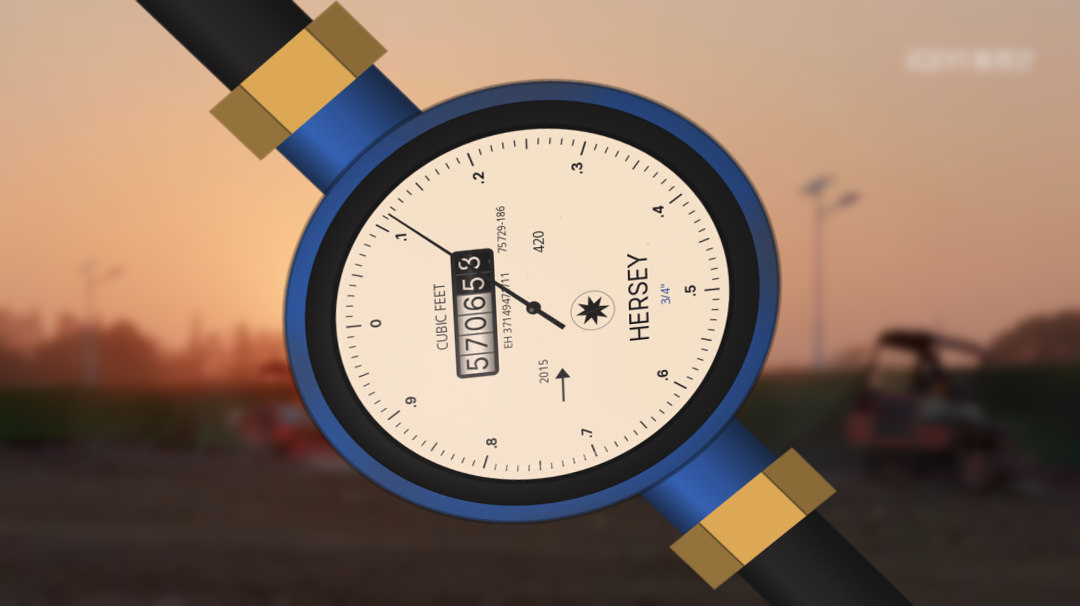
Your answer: **570658.11** ft³
